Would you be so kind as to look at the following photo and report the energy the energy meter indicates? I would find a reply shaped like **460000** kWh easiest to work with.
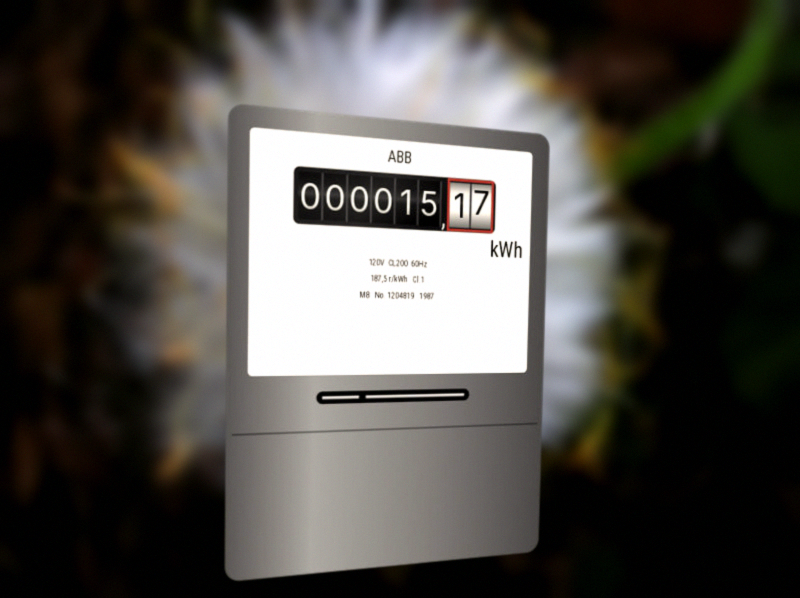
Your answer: **15.17** kWh
